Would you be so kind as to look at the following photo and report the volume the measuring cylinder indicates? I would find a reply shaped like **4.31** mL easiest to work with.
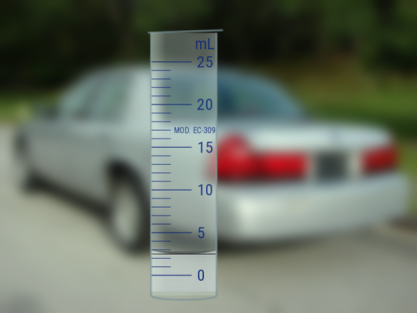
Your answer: **2.5** mL
